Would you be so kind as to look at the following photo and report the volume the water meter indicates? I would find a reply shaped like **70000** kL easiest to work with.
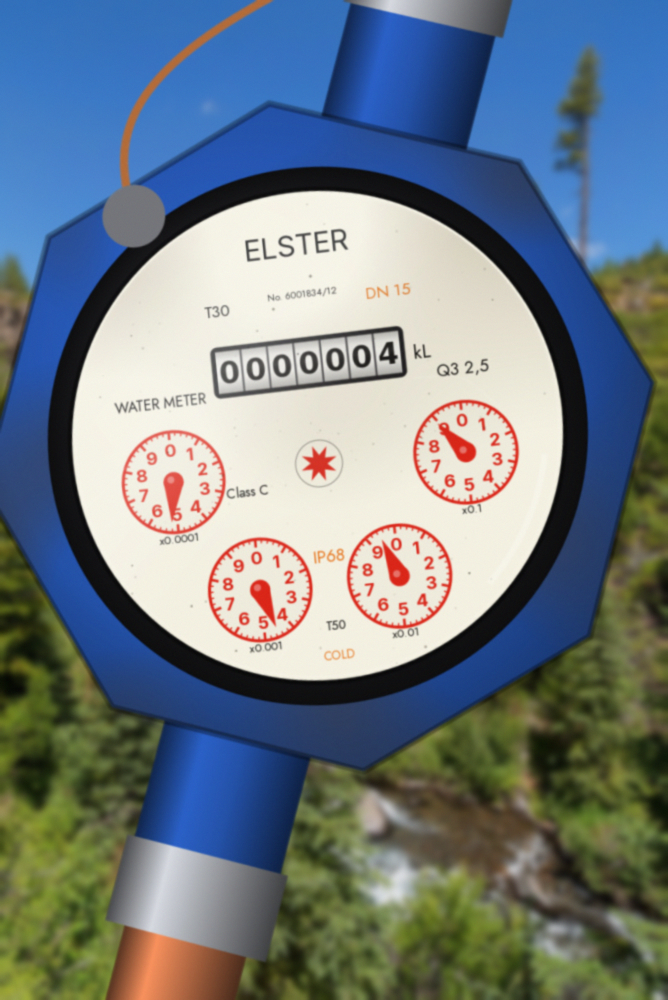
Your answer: **4.8945** kL
